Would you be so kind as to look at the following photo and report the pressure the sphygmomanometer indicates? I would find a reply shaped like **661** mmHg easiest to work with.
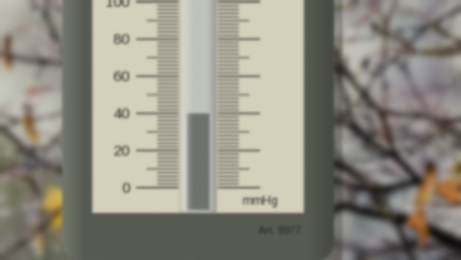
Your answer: **40** mmHg
